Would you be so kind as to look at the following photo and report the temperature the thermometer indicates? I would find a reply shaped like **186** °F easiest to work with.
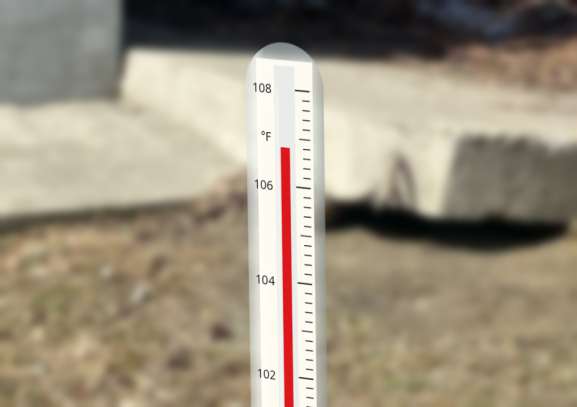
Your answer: **106.8** °F
